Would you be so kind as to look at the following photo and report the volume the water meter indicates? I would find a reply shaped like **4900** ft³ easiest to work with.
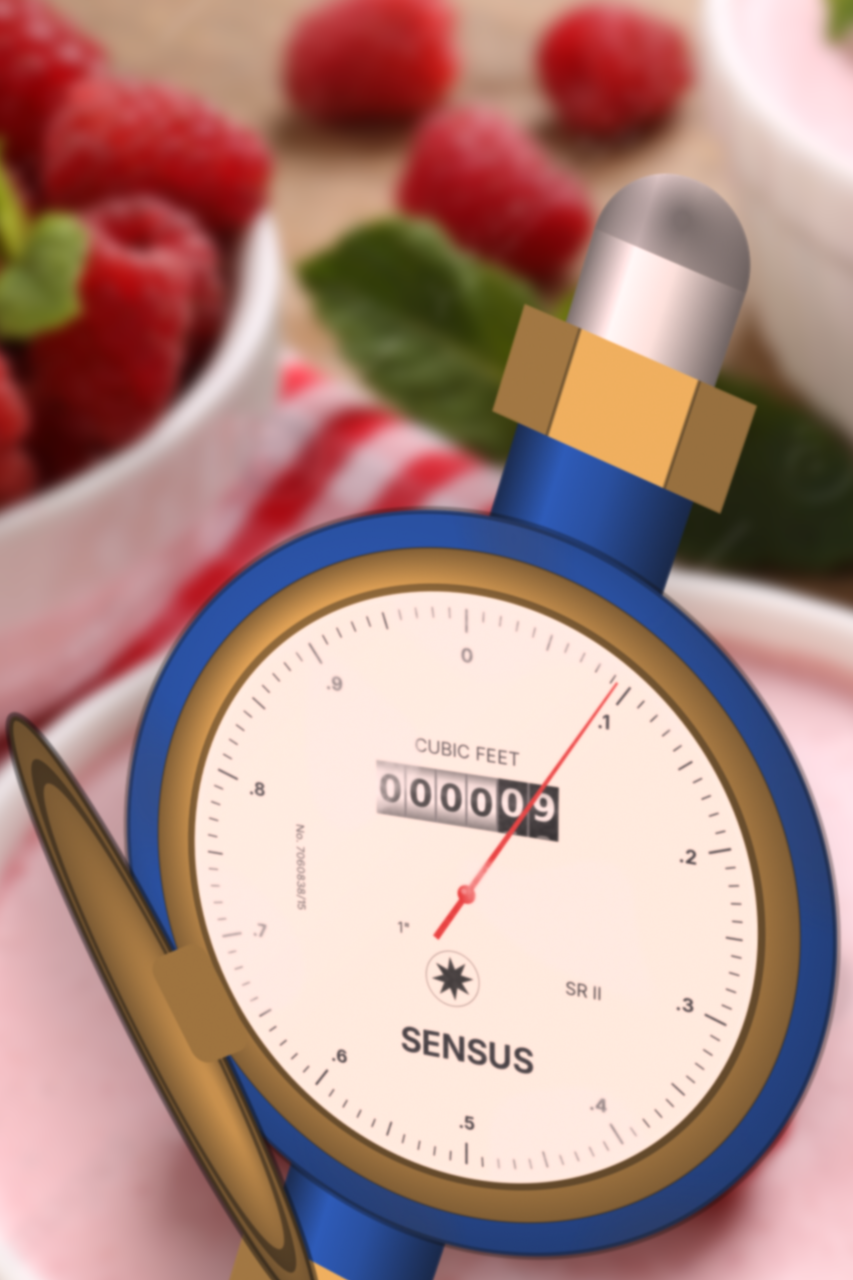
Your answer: **9.09** ft³
